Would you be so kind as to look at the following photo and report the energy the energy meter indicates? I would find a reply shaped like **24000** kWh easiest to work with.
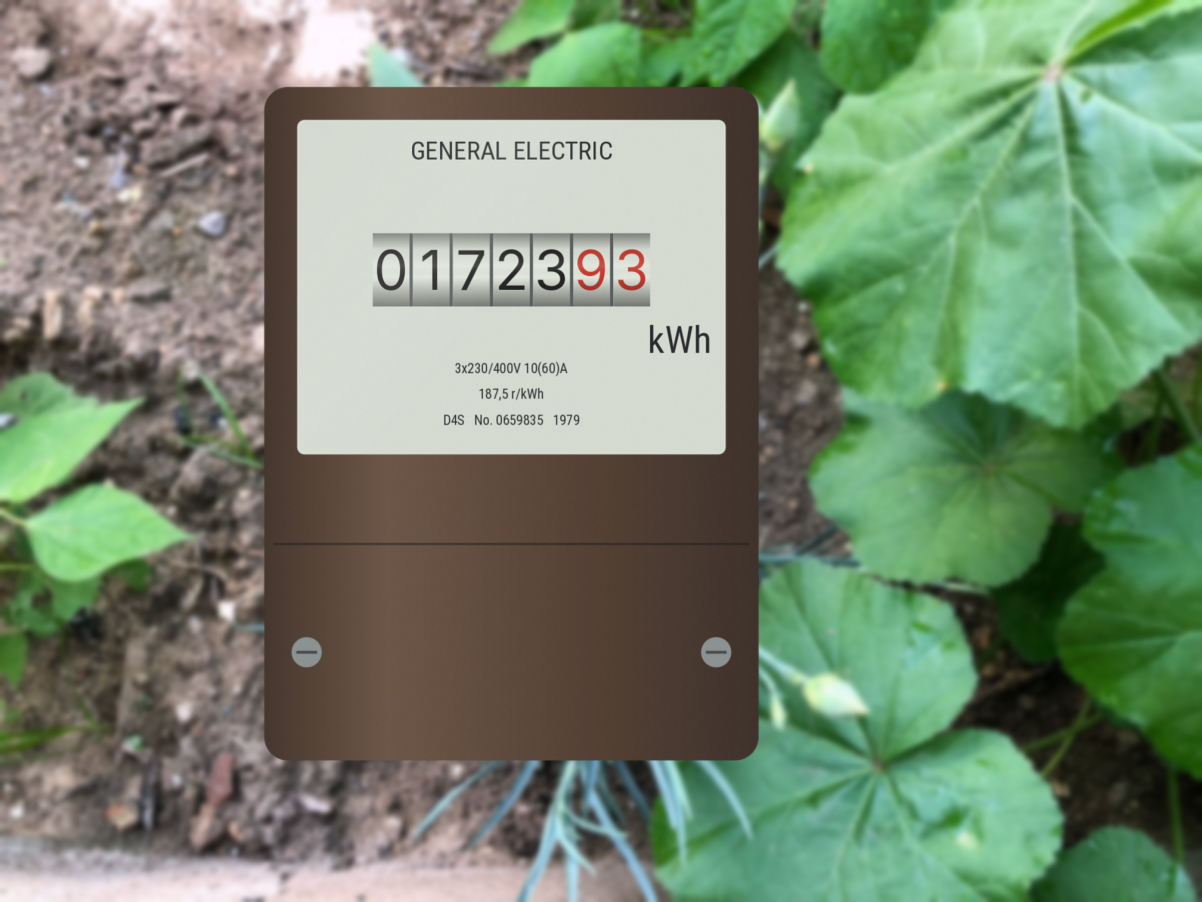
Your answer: **1723.93** kWh
